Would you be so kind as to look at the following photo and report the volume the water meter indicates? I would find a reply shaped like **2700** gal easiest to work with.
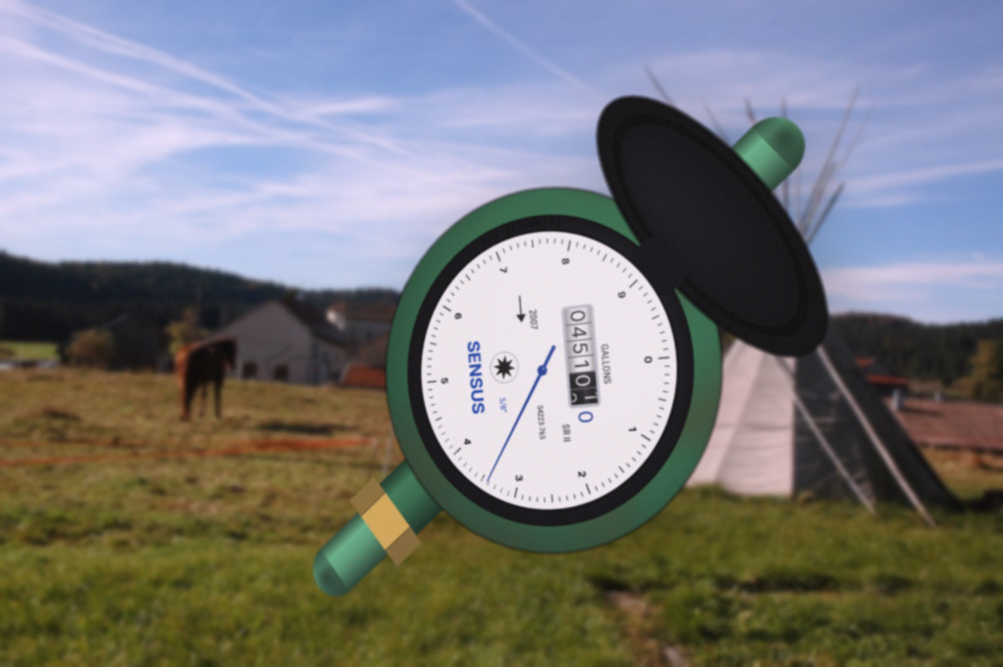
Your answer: **451013.4** gal
